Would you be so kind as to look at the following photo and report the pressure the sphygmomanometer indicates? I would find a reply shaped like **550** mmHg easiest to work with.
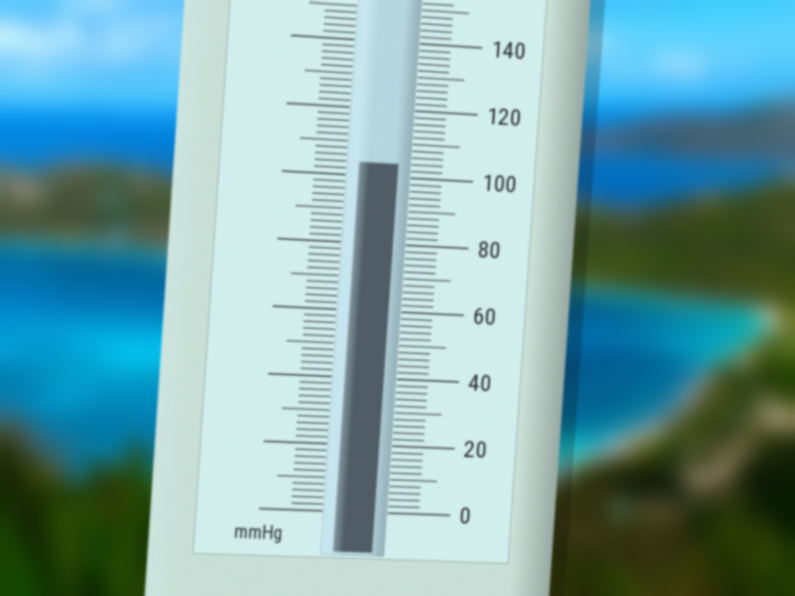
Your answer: **104** mmHg
